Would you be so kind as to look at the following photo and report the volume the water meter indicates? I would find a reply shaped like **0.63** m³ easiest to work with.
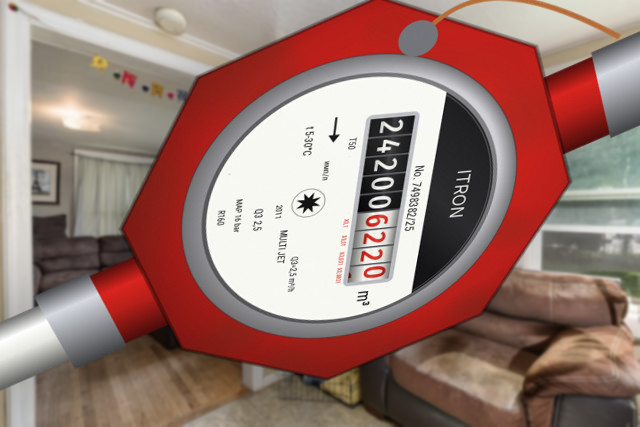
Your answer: **24200.6220** m³
